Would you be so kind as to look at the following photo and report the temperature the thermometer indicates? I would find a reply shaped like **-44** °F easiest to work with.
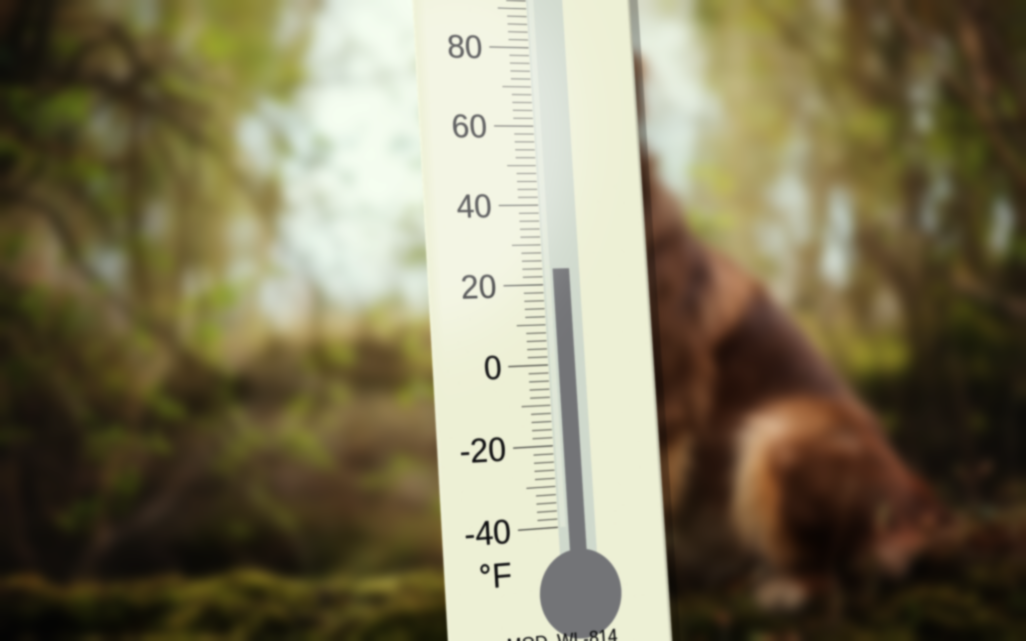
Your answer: **24** °F
